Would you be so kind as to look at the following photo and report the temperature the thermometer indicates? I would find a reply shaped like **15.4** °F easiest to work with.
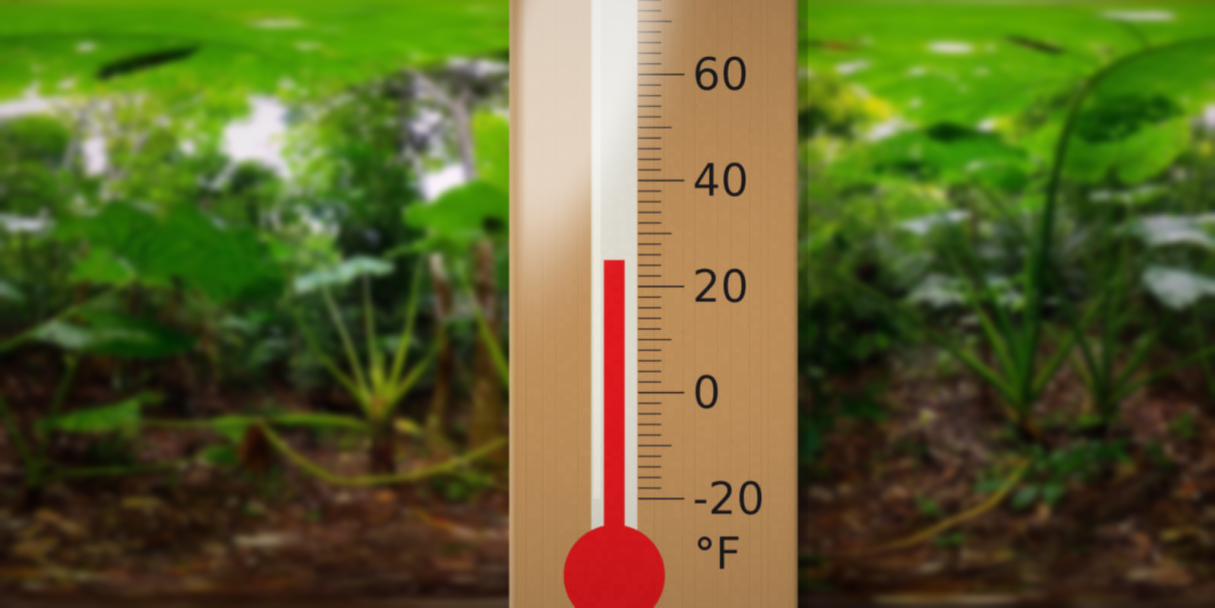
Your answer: **25** °F
